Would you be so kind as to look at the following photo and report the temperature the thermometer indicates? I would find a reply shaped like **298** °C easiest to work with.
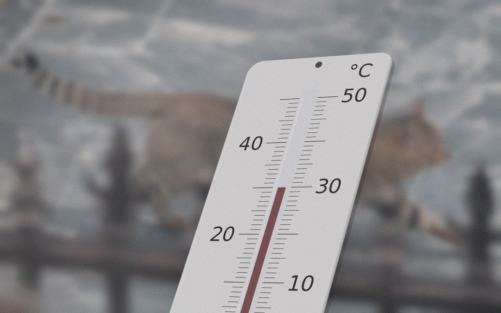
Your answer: **30** °C
